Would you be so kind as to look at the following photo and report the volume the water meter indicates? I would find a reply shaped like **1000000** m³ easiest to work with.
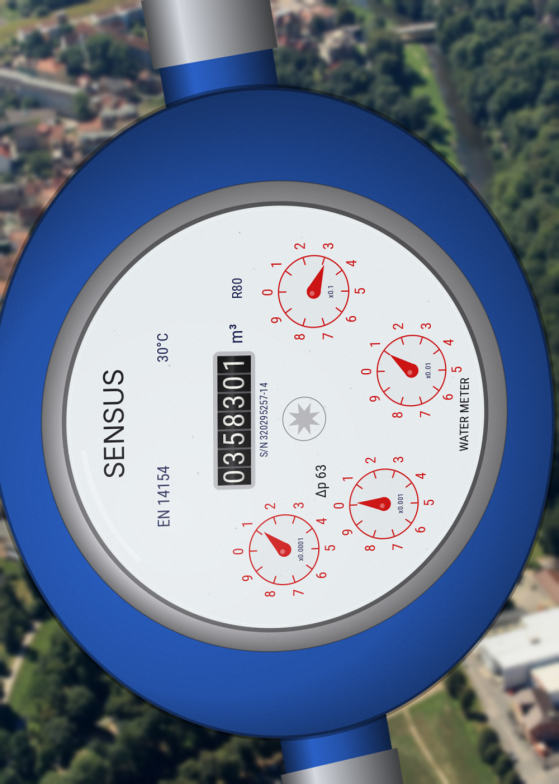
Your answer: **358301.3101** m³
